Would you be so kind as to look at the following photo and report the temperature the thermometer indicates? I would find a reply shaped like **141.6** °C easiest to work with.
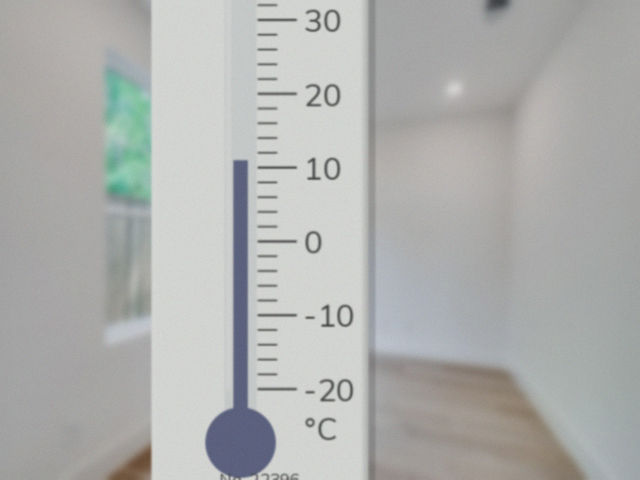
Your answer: **11** °C
